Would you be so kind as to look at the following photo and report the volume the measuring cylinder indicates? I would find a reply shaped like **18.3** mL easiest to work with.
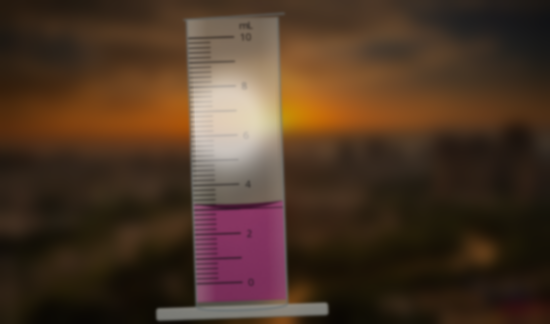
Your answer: **3** mL
